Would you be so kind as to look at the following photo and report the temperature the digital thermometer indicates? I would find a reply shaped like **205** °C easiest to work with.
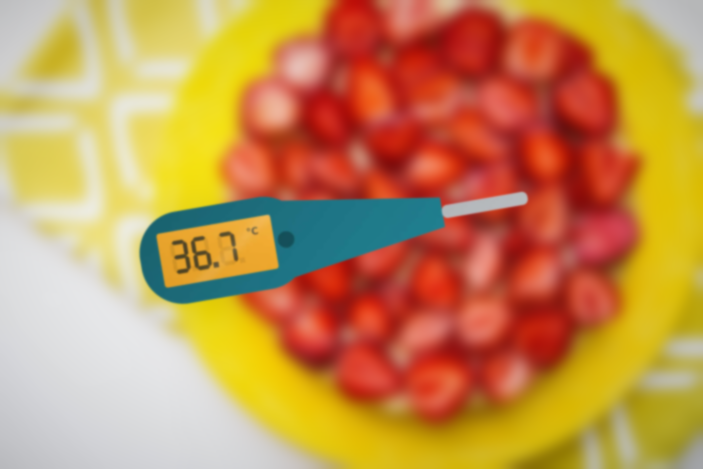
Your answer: **36.7** °C
